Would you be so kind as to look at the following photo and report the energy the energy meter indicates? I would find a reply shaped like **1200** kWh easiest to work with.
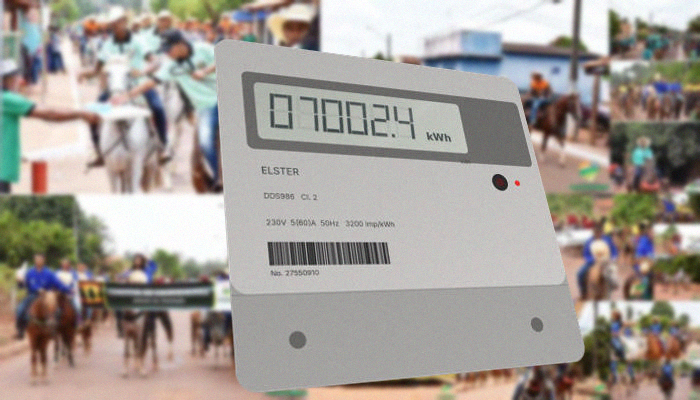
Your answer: **7002.4** kWh
